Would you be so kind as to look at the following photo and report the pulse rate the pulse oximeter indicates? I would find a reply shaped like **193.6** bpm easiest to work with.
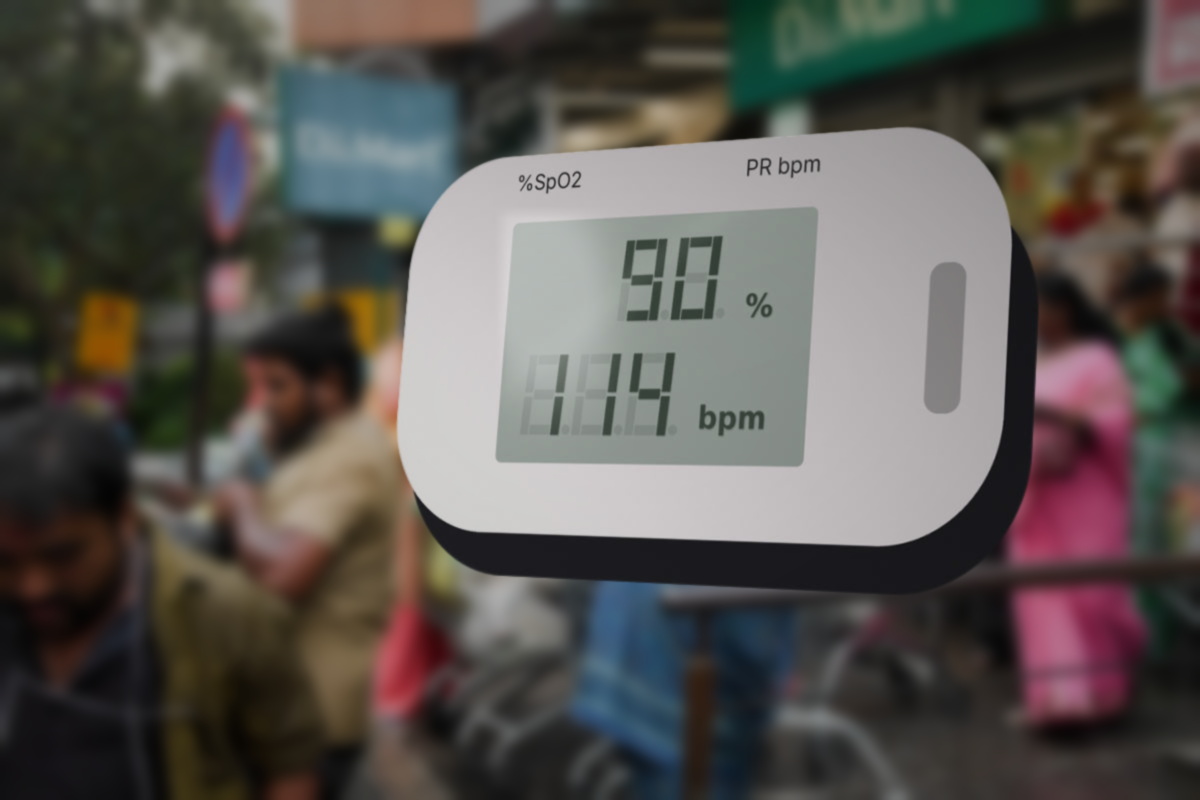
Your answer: **114** bpm
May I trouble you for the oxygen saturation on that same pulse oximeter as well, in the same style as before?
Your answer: **90** %
